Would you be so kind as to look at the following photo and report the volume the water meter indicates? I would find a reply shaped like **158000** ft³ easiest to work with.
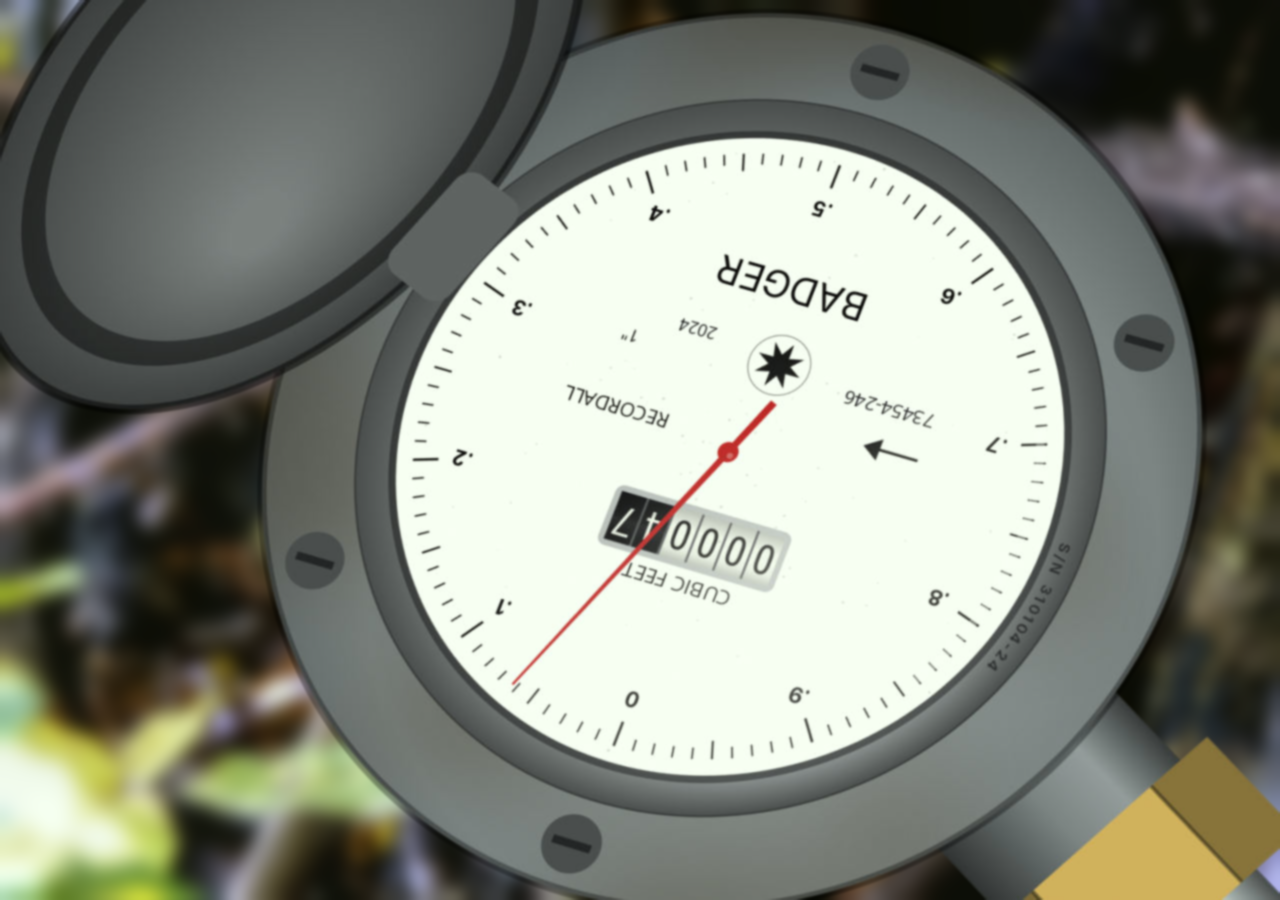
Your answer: **47.06** ft³
